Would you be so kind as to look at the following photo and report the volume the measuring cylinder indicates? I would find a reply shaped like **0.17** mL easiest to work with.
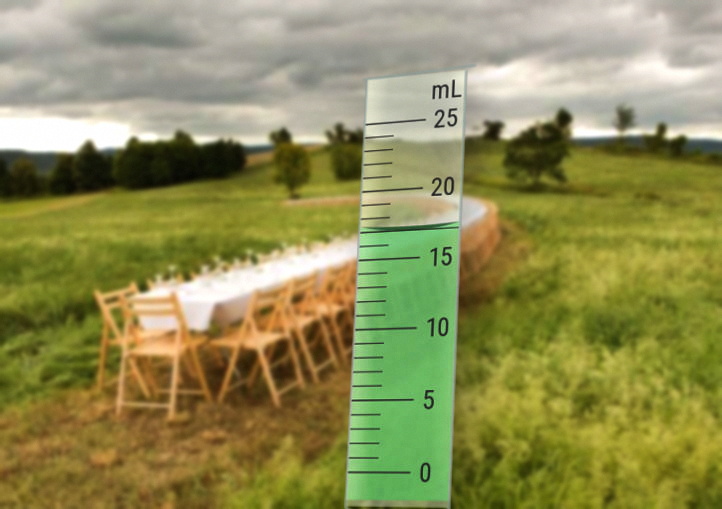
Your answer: **17** mL
